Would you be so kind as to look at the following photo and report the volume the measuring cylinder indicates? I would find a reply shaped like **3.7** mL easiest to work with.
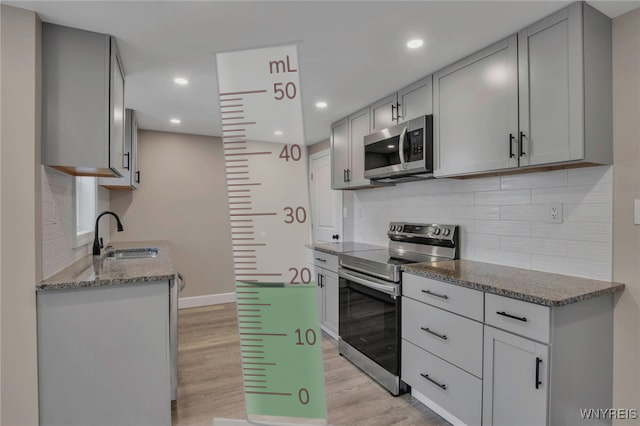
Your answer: **18** mL
